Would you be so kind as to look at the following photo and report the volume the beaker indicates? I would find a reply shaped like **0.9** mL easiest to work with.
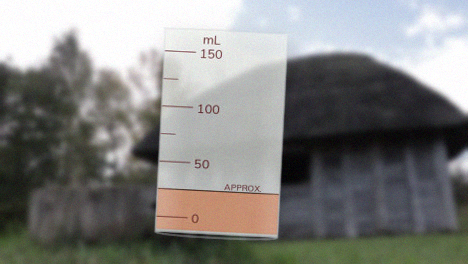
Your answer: **25** mL
